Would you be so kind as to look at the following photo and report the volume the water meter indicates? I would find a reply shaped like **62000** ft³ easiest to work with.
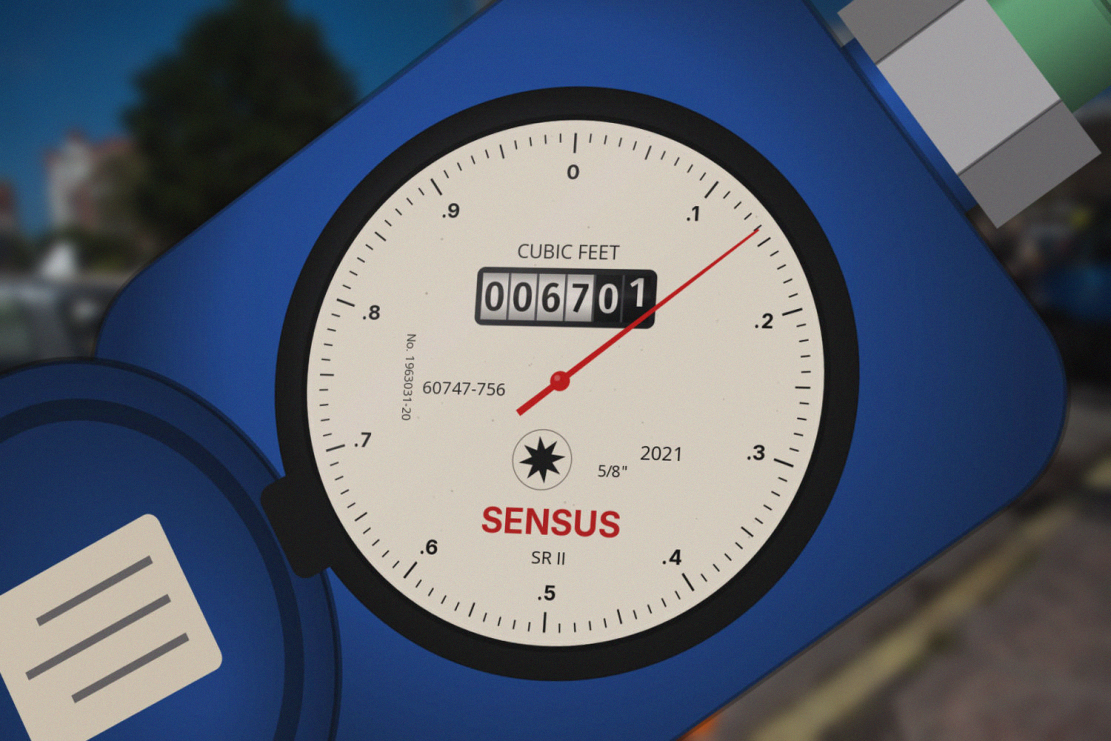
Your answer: **6701.14** ft³
